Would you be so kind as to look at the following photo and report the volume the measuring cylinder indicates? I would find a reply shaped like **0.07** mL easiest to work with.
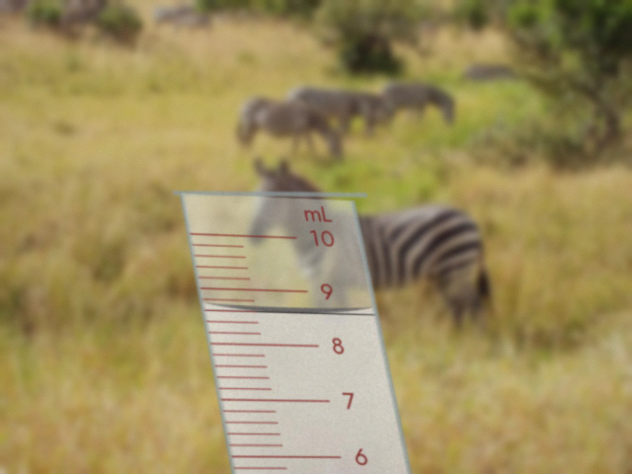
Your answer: **8.6** mL
